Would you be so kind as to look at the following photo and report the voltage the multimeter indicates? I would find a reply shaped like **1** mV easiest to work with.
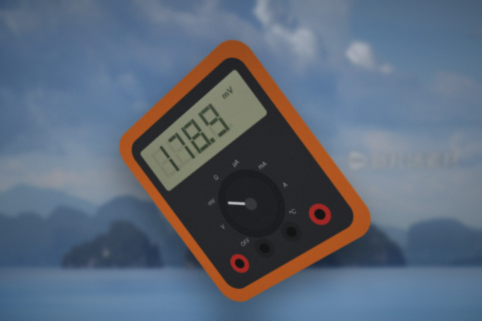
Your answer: **178.9** mV
